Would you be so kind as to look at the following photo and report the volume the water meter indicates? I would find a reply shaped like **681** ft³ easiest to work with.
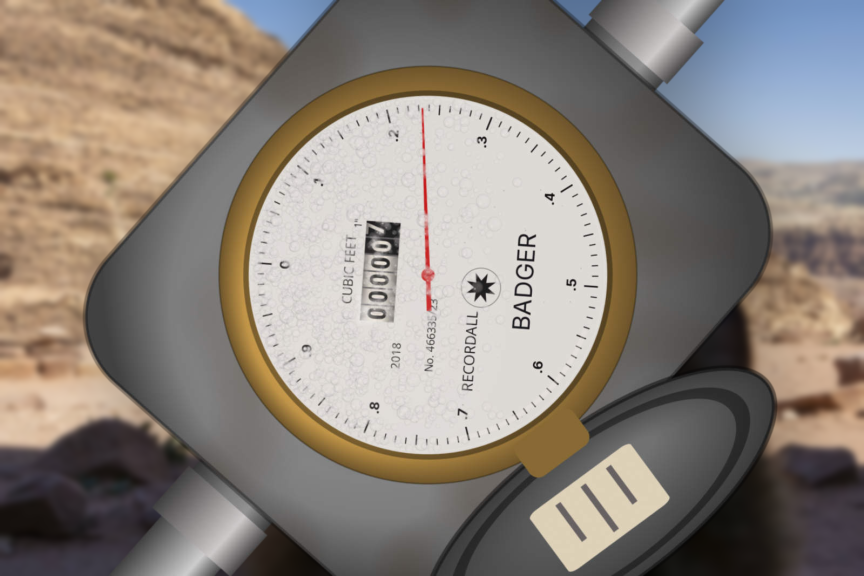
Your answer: **7.23** ft³
